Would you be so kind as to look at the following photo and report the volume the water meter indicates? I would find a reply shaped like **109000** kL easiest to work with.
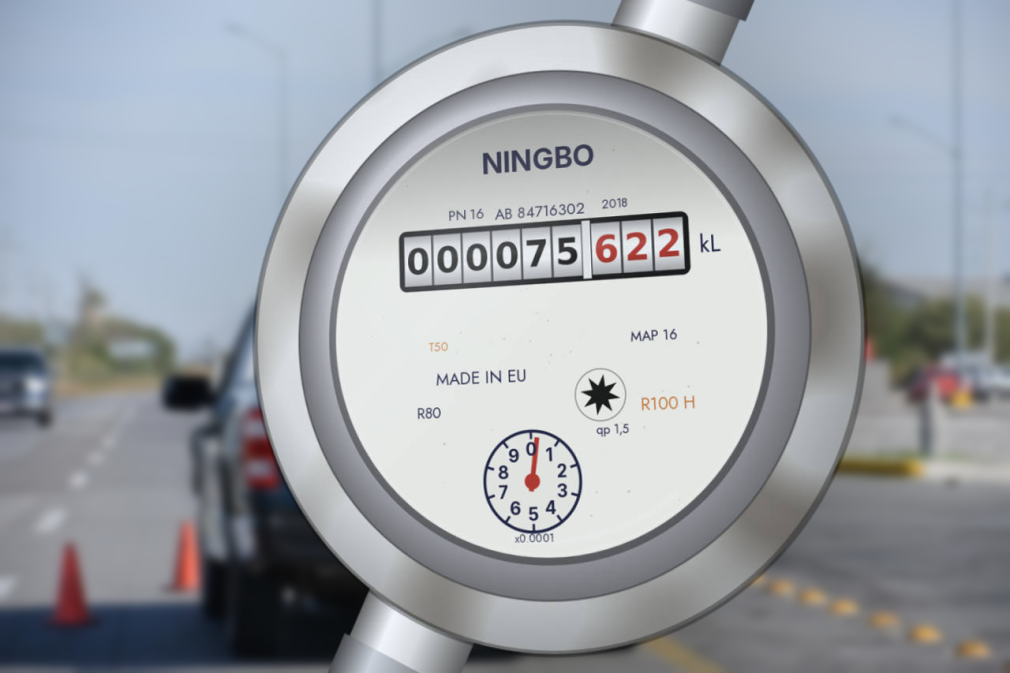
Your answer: **75.6220** kL
